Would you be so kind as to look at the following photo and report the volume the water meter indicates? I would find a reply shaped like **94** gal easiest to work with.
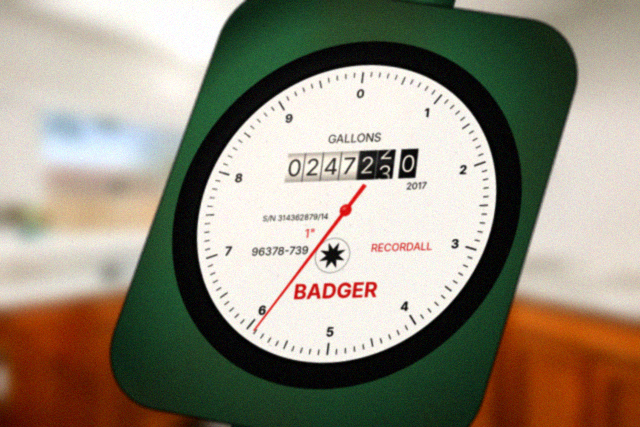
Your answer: **247225.9** gal
